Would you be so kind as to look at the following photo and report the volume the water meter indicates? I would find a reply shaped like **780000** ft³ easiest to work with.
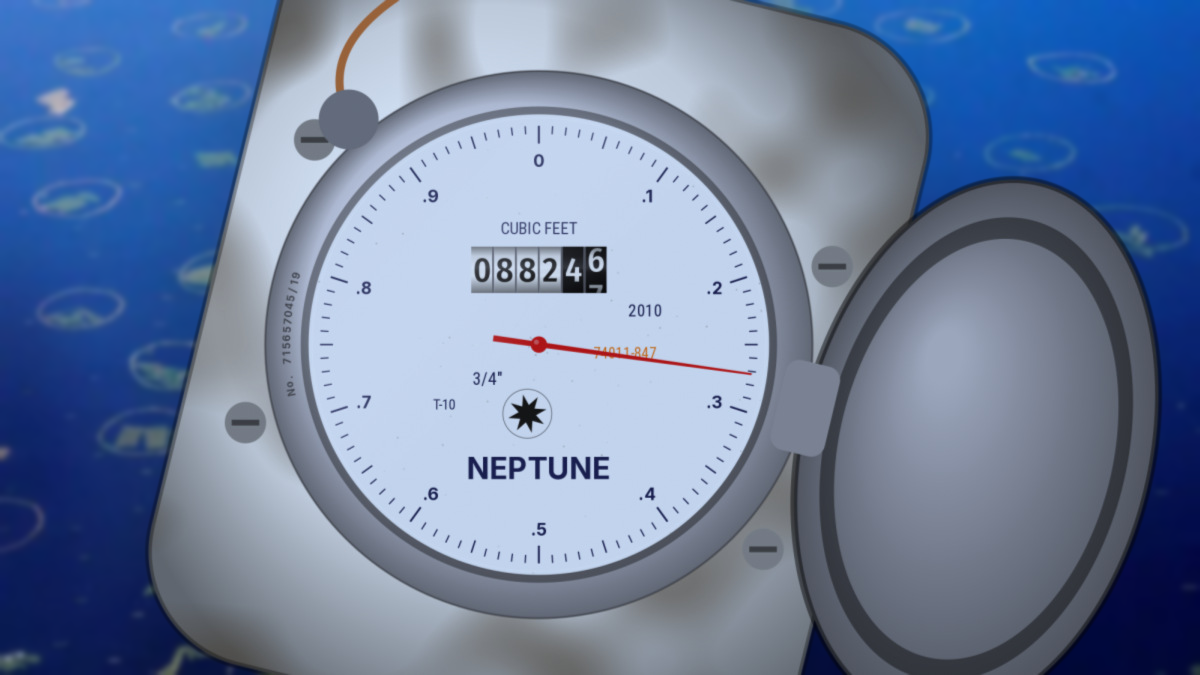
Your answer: **88246.27** ft³
